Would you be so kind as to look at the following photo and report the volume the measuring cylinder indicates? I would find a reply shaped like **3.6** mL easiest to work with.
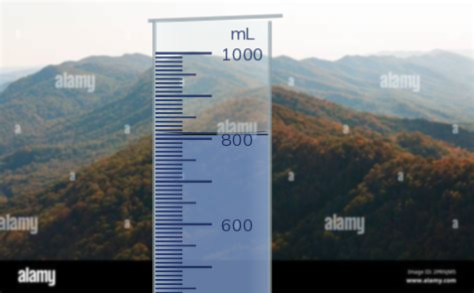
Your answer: **810** mL
